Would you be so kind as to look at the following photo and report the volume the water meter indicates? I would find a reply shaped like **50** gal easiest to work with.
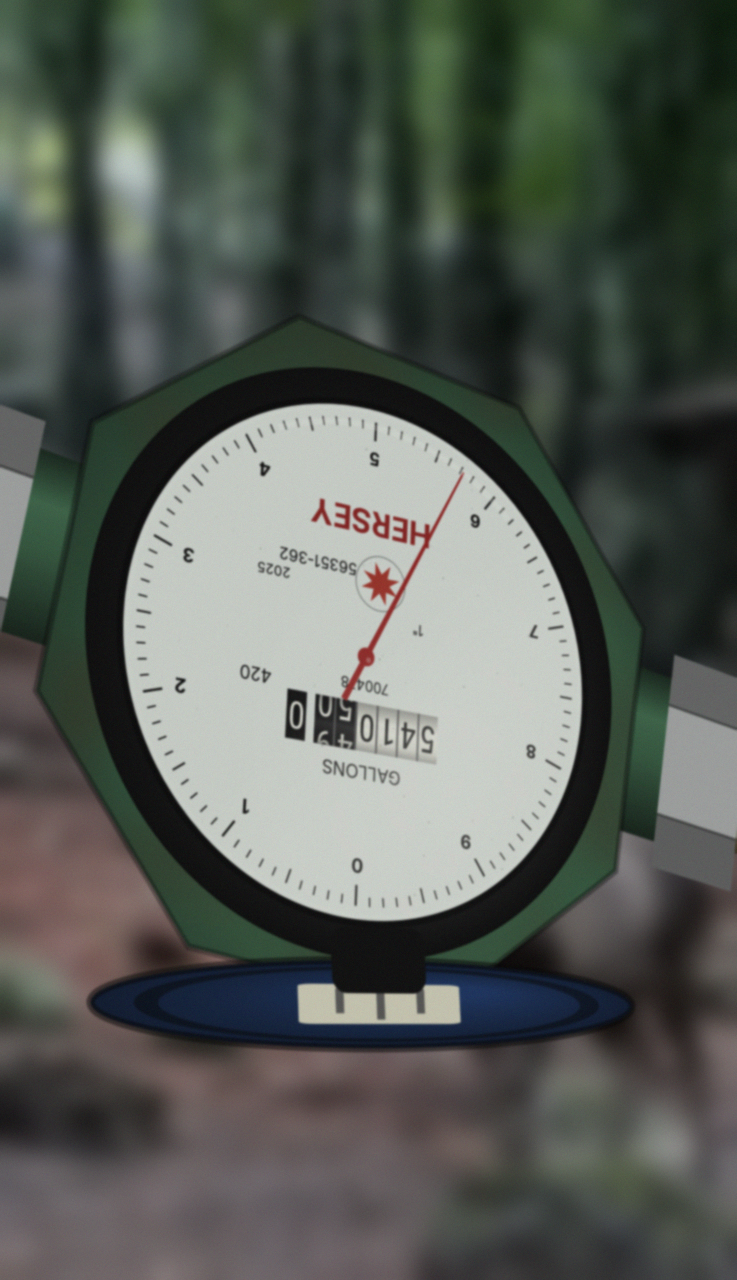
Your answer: **5410495.7** gal
